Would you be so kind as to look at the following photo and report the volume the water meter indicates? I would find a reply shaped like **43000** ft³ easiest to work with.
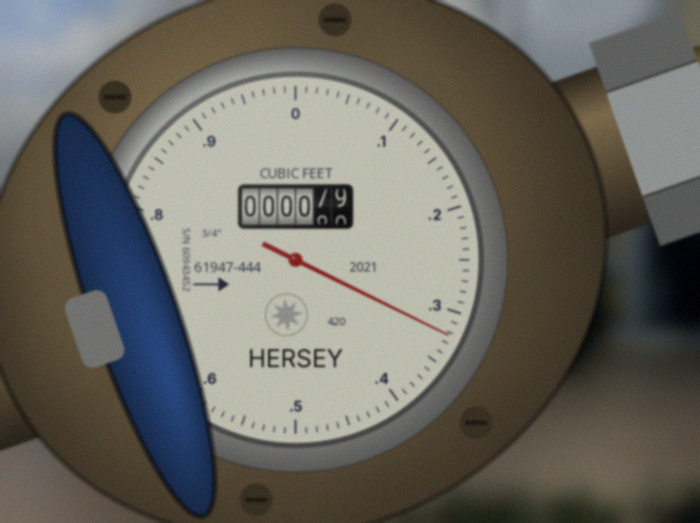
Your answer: **79.32** ft³
